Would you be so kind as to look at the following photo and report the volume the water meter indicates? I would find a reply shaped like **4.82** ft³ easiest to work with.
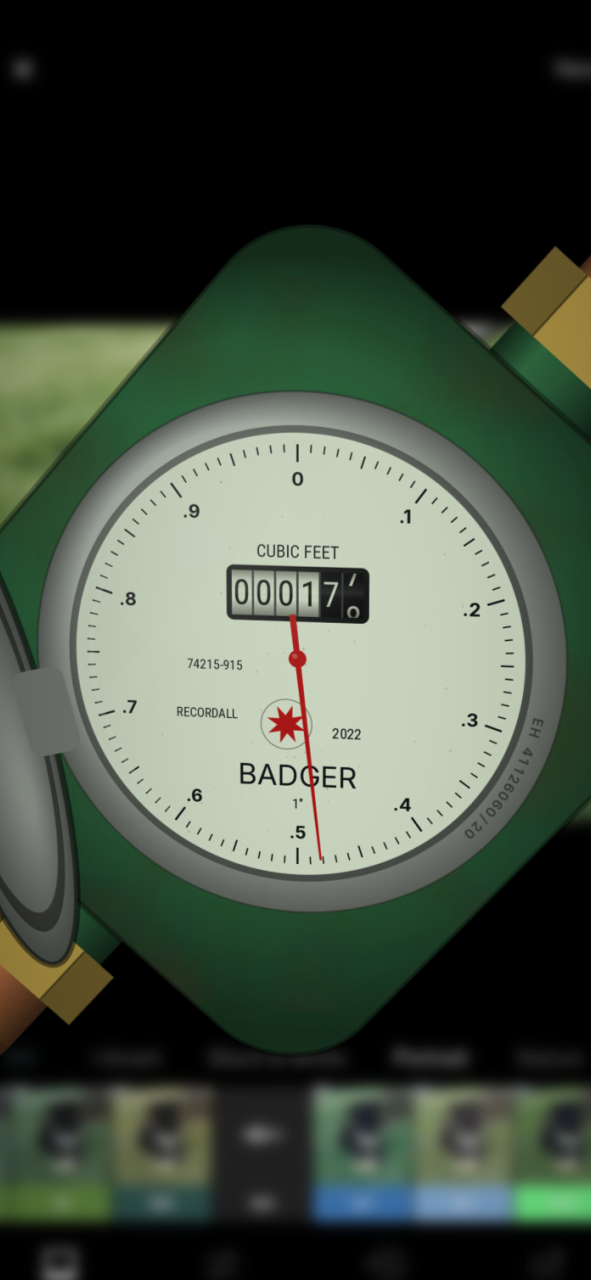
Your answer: **177.48** ft³
